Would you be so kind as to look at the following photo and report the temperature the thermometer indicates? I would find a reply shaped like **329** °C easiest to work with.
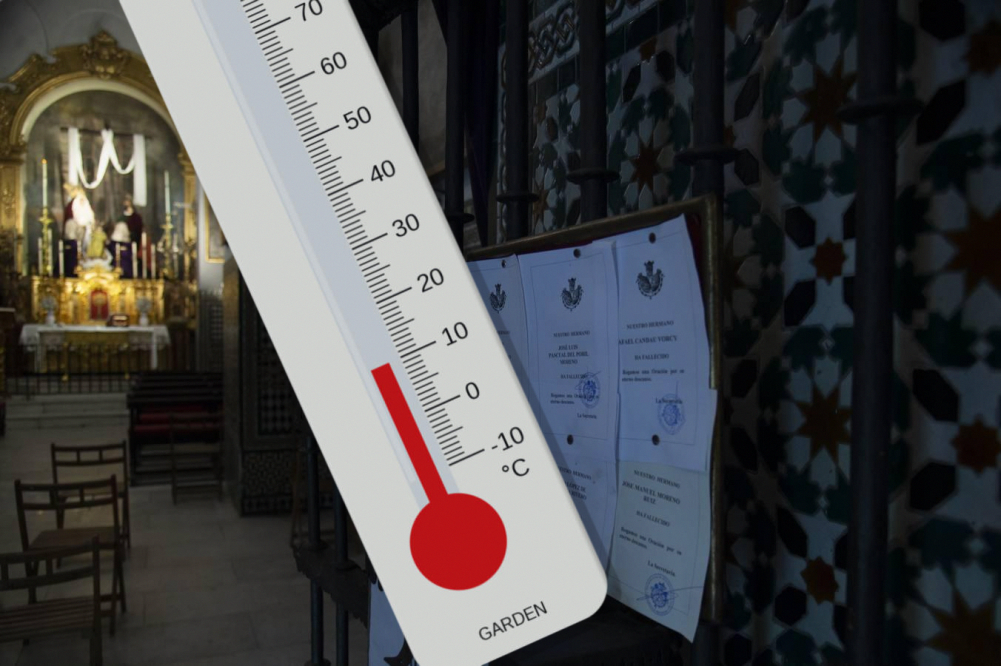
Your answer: **10** °C
